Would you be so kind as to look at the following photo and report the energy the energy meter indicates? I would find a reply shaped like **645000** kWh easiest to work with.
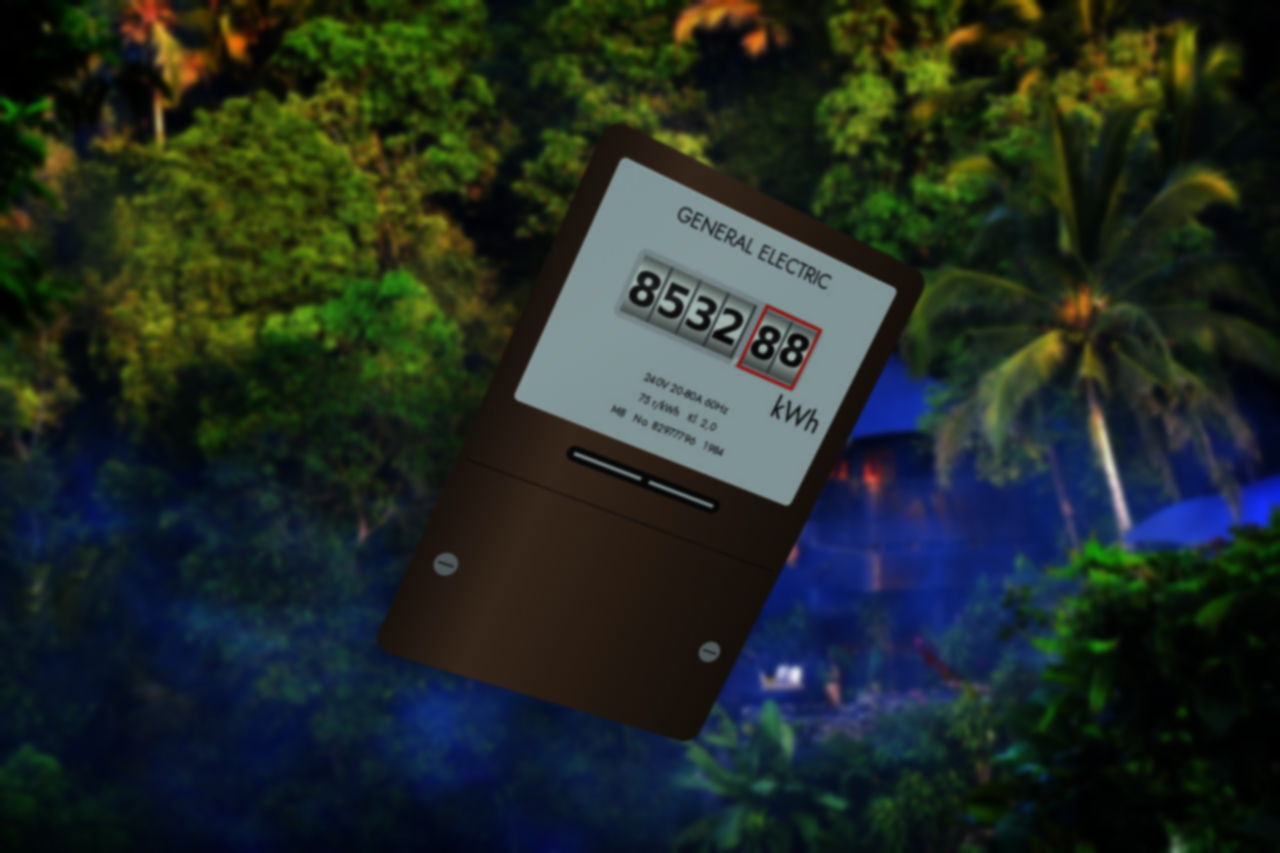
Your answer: **8532.88** kWh
